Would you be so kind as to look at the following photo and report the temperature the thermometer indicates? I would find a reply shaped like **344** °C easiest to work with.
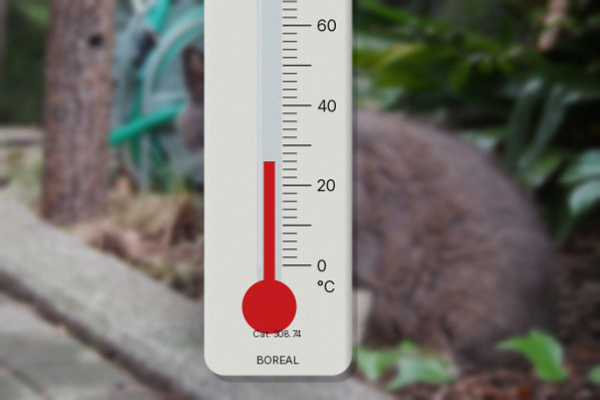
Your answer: **26** °C
